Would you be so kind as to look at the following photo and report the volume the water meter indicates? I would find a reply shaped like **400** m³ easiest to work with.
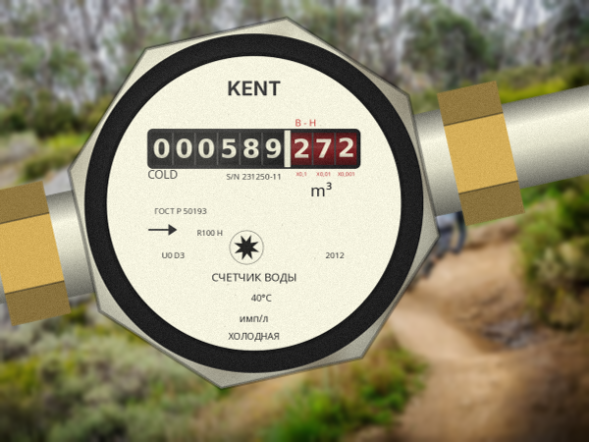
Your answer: **589.272** m³
